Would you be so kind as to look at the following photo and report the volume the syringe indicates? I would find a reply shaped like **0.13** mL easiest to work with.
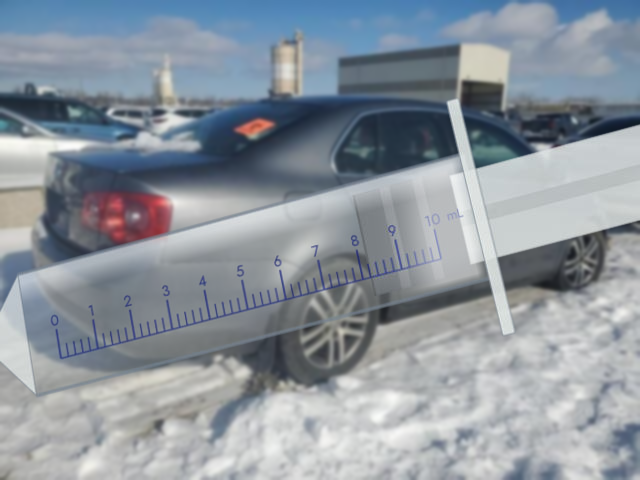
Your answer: **8.2** mL
